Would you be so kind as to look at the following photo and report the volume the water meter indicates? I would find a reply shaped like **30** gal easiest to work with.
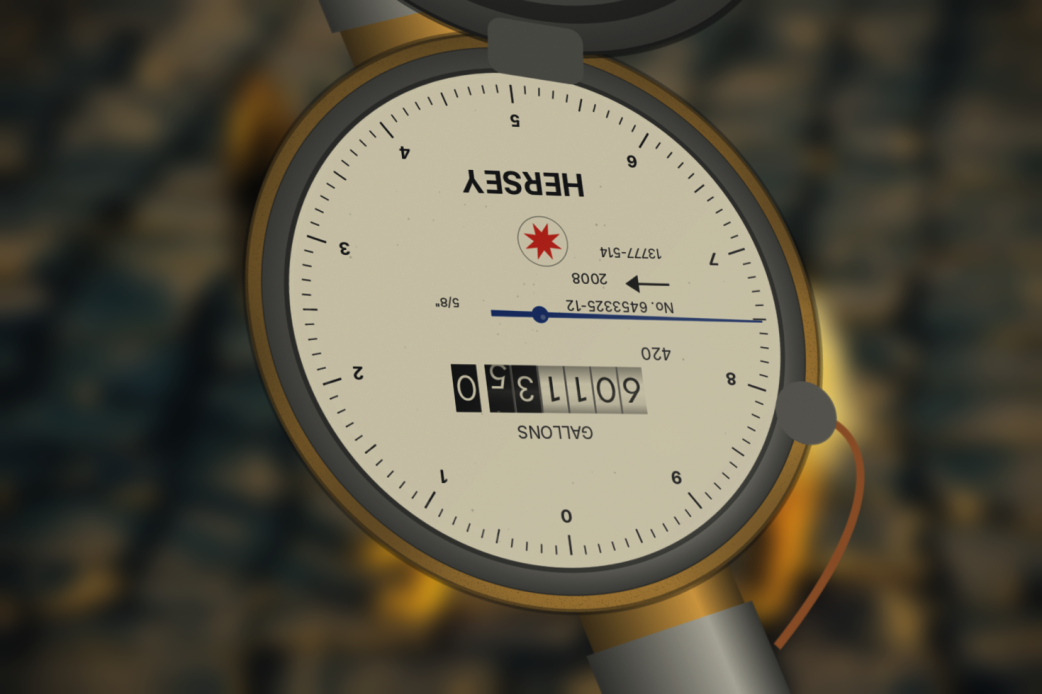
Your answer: **6011347.5** gal
